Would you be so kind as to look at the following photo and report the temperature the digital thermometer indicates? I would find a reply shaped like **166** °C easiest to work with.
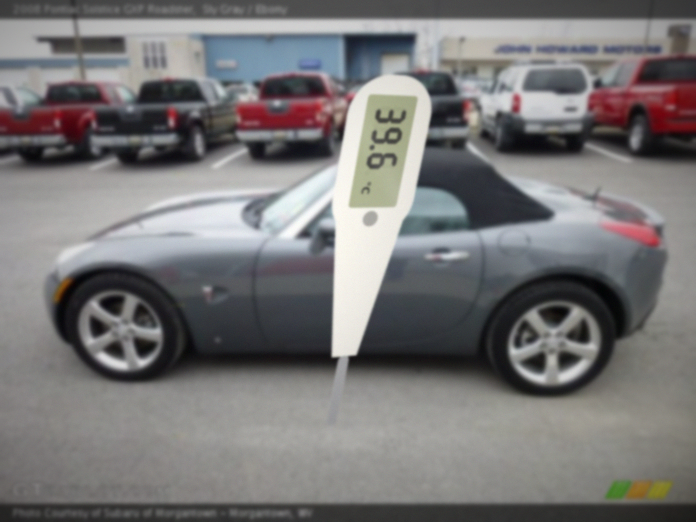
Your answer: **39.6** °C
